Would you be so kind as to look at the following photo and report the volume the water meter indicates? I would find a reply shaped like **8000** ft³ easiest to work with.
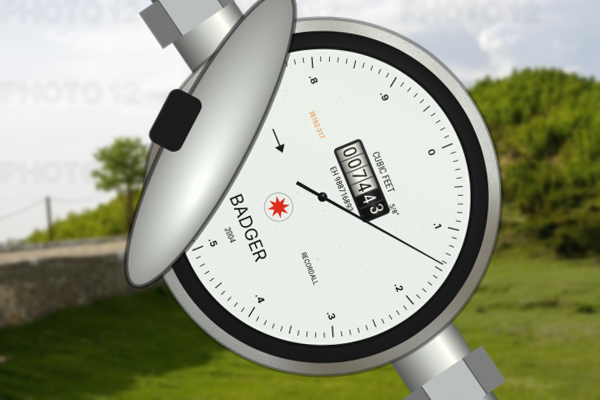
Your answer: **7443.14** ft³
